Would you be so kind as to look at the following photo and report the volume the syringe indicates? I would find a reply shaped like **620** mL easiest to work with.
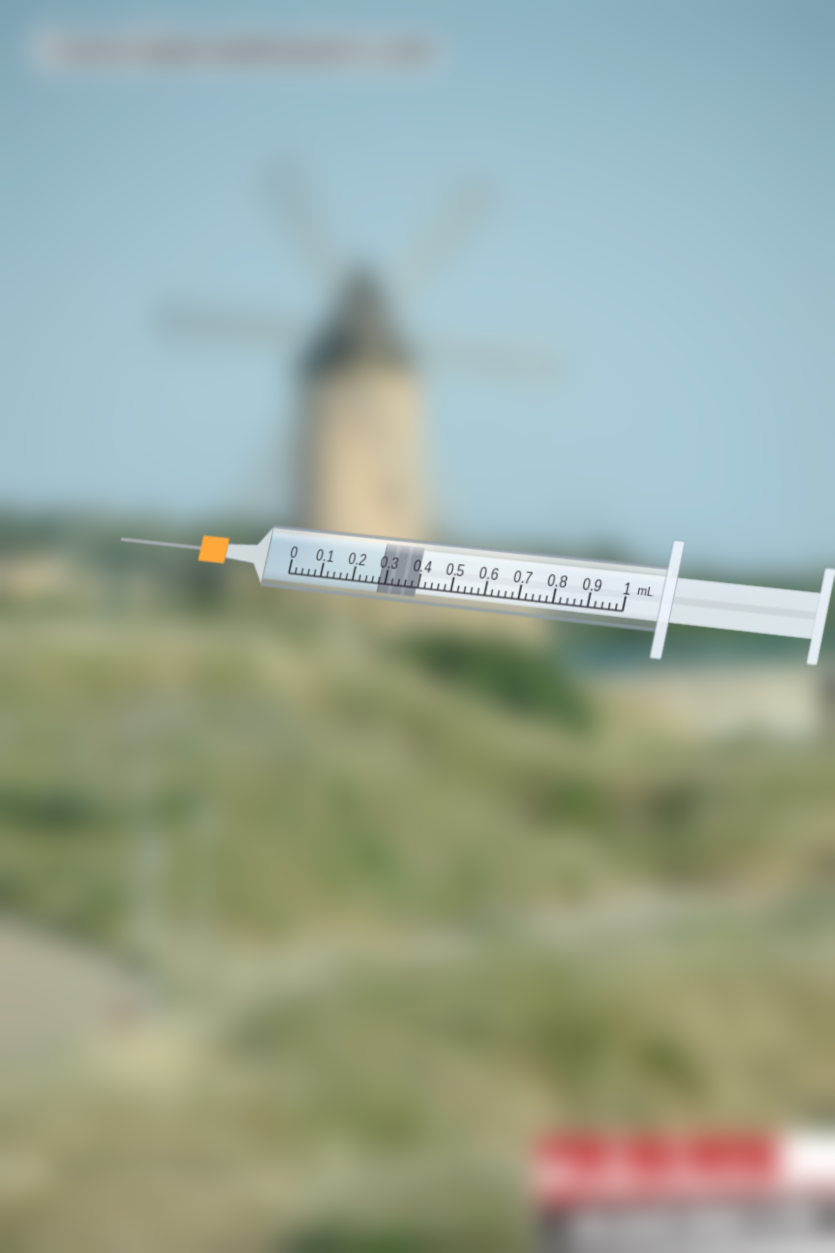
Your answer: **0.28** mL
